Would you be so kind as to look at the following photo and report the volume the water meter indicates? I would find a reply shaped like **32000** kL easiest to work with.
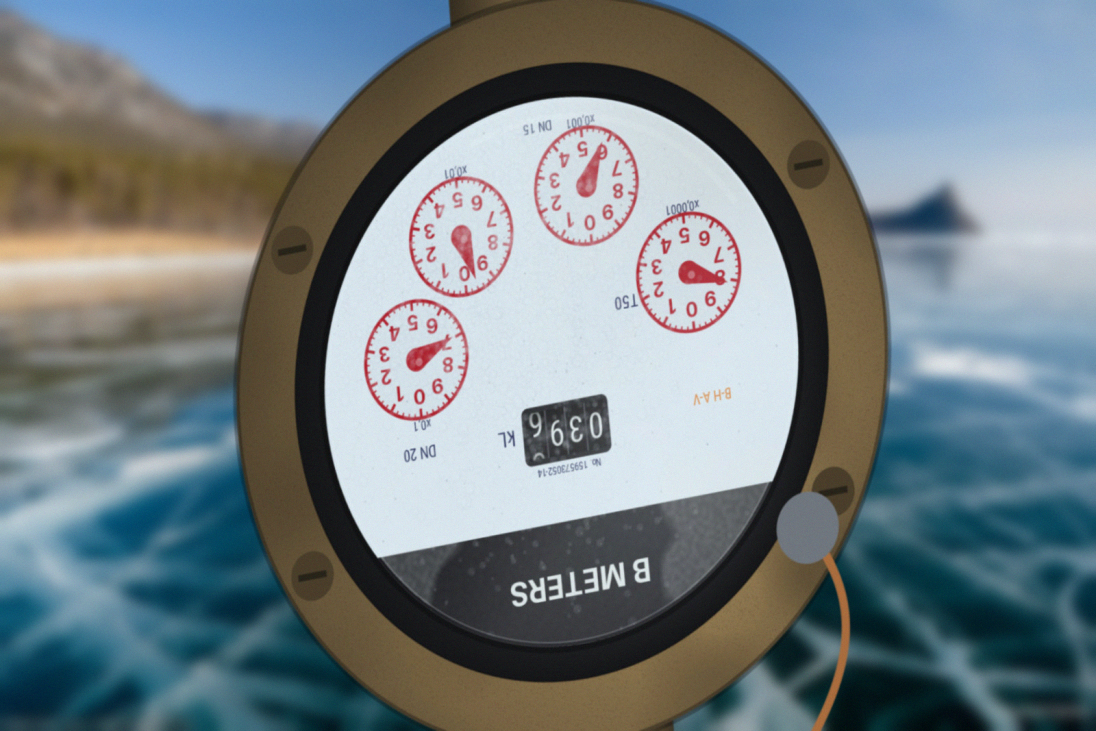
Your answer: **395.6958** kL
